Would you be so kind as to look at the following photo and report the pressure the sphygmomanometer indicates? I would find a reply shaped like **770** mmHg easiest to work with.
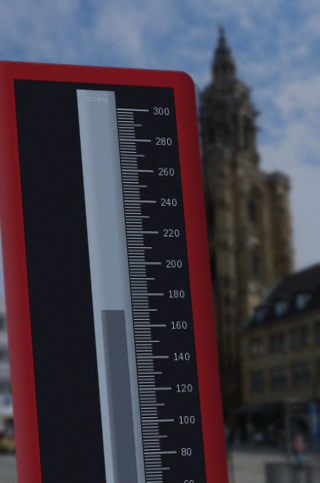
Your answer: **170** mmHg
